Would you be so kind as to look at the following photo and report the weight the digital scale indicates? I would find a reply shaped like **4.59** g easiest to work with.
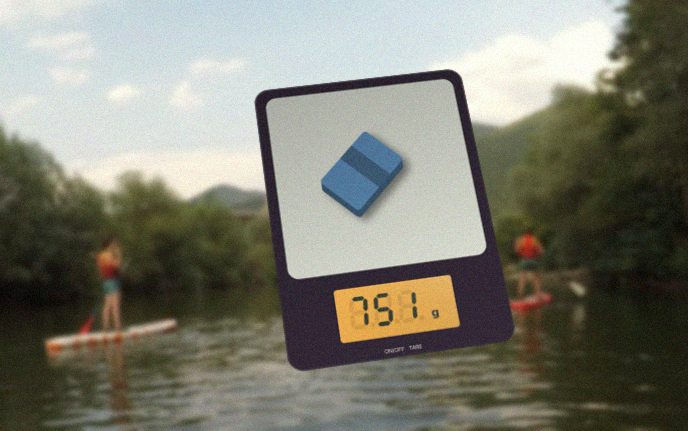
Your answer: **751** g
